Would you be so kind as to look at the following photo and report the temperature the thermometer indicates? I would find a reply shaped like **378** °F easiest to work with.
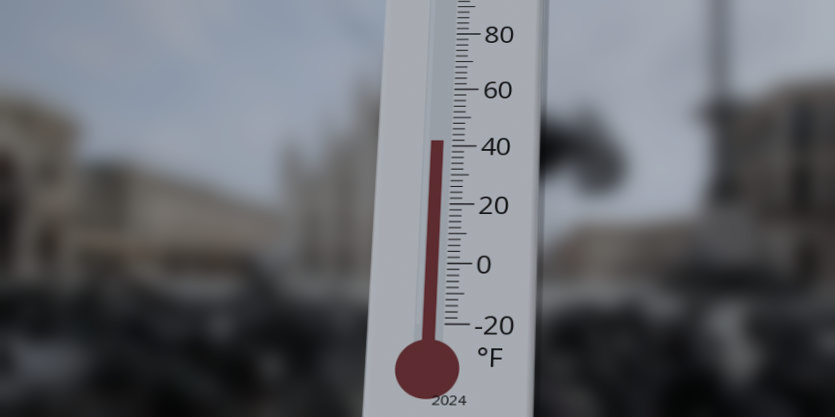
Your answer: **42** °F
